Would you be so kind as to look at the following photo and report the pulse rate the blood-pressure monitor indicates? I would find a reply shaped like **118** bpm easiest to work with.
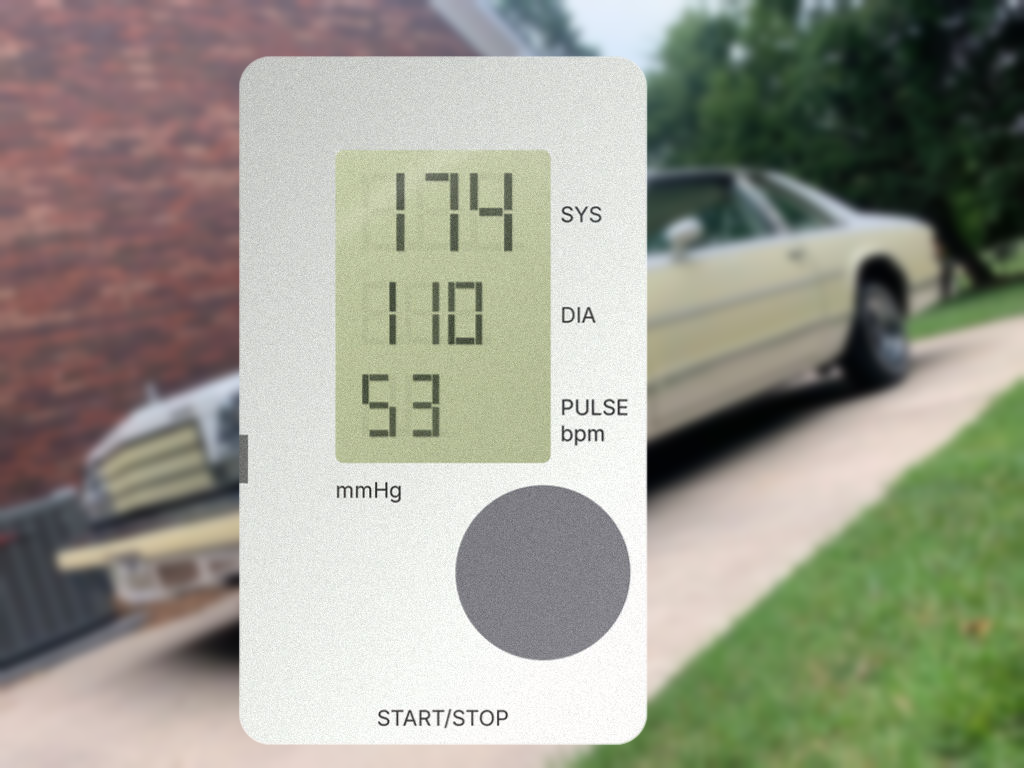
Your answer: **53** bpm
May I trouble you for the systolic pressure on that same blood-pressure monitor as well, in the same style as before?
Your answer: **174** mmHg
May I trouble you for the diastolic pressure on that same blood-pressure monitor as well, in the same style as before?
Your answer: **110** mmHg
